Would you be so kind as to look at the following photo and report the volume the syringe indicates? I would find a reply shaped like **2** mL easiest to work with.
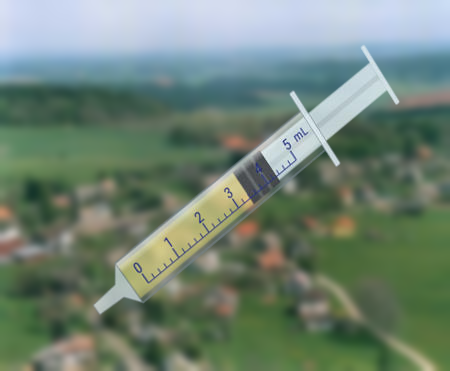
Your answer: **3.4** mL
